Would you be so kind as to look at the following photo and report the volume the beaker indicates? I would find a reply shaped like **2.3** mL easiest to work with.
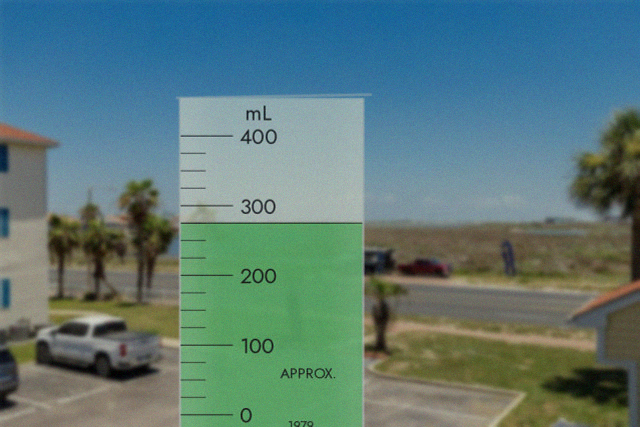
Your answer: **275** mL
